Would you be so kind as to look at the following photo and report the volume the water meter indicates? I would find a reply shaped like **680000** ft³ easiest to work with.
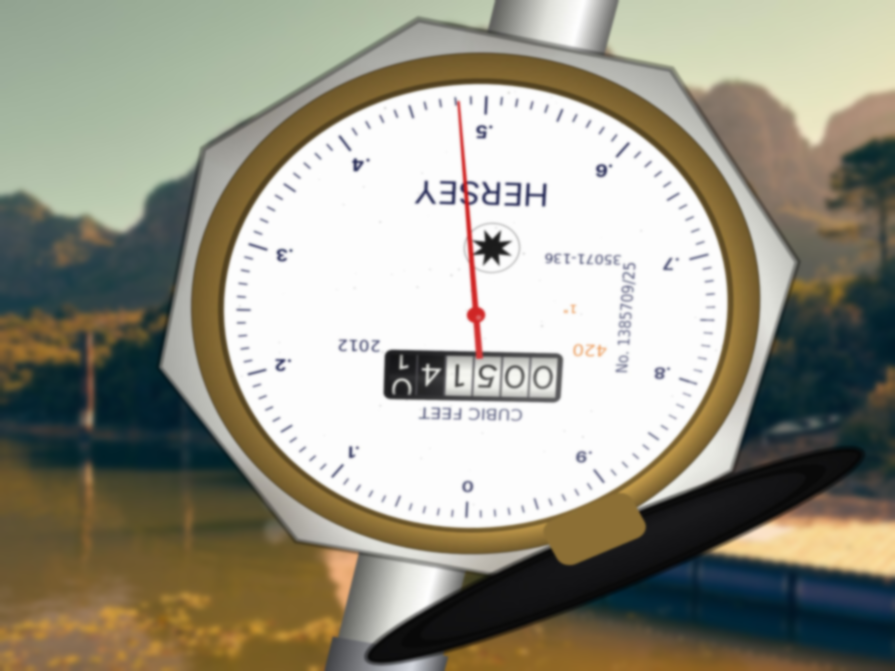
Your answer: **5140.48** ft³
